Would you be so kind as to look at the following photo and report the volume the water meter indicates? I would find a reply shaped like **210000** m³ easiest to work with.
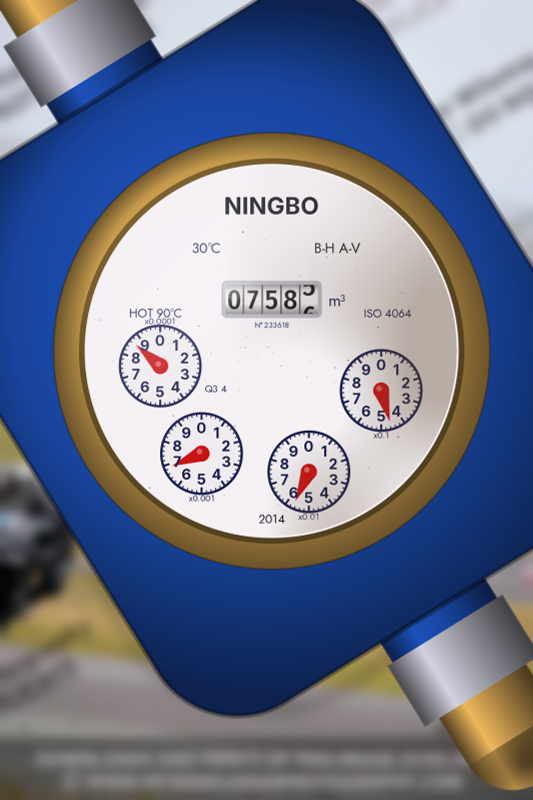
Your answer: **7585.4568** m³
